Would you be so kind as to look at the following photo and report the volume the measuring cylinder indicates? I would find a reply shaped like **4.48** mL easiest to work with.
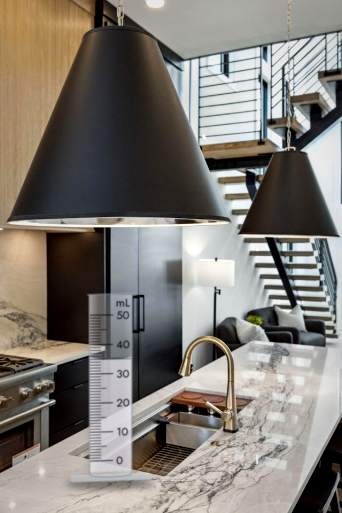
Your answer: **35** mL
